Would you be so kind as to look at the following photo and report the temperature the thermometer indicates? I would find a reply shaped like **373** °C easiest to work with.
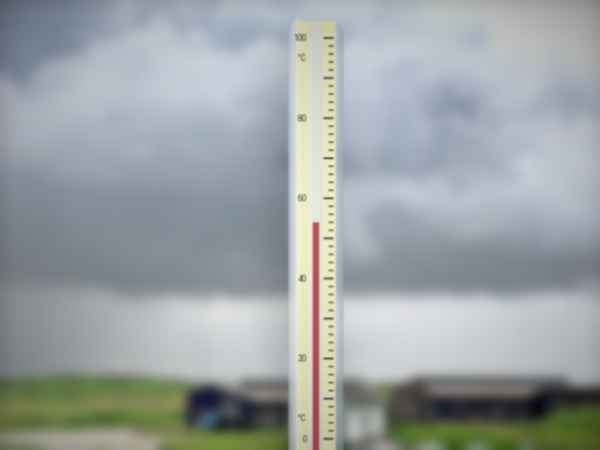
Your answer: **54** °C
